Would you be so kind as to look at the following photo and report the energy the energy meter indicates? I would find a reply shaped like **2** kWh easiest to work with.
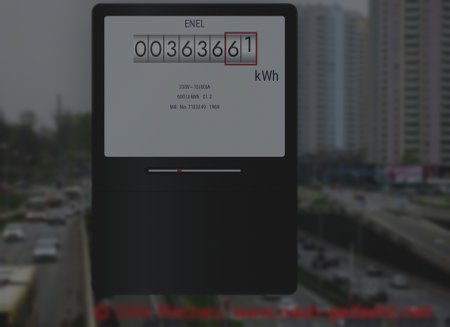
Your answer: **3636.61** kWh
